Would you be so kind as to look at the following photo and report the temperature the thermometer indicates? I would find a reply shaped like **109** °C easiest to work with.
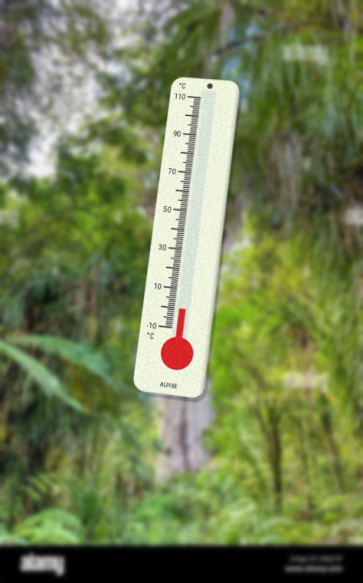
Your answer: **0** °C
